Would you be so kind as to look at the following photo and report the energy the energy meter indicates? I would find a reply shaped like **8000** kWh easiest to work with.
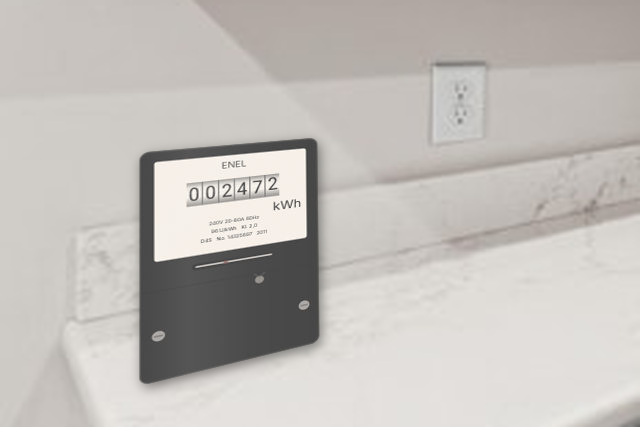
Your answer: **2472** kWh
